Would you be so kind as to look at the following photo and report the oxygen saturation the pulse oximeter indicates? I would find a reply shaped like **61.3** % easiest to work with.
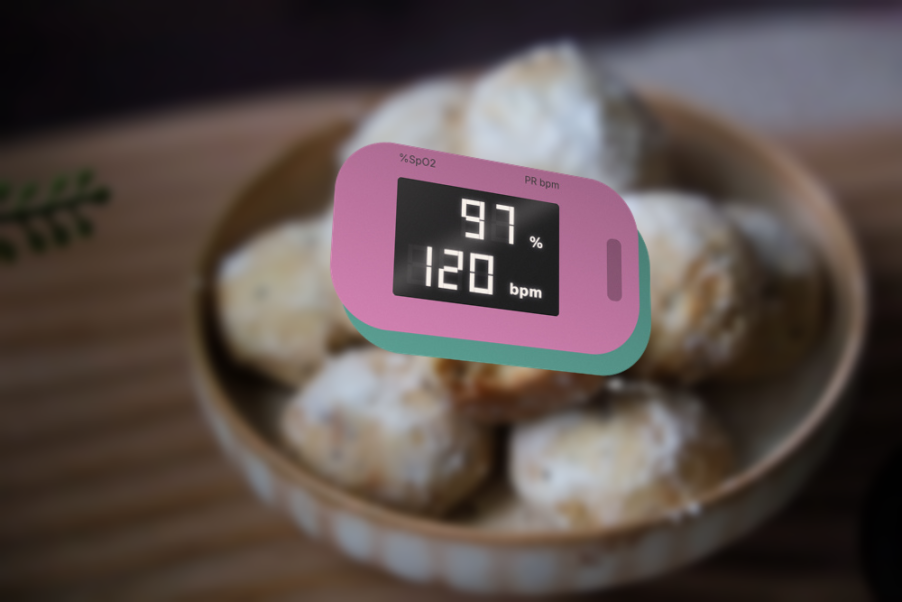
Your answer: **97** %
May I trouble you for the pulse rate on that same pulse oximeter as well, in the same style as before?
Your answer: **120** bpm
